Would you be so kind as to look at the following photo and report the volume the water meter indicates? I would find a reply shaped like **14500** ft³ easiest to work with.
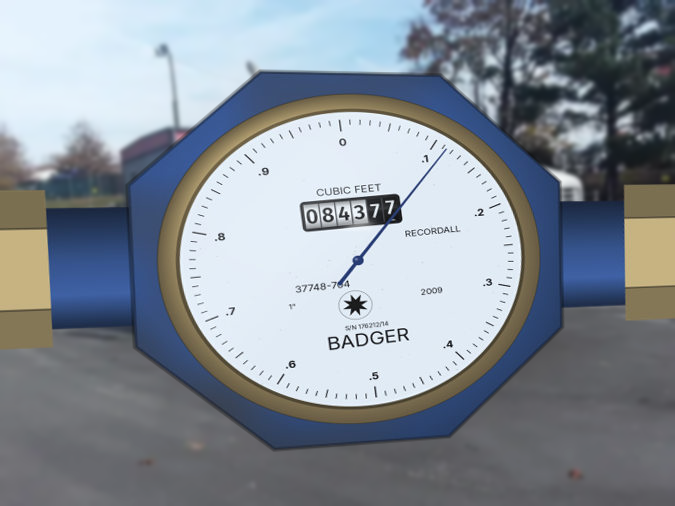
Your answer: **84377.11** ft³
